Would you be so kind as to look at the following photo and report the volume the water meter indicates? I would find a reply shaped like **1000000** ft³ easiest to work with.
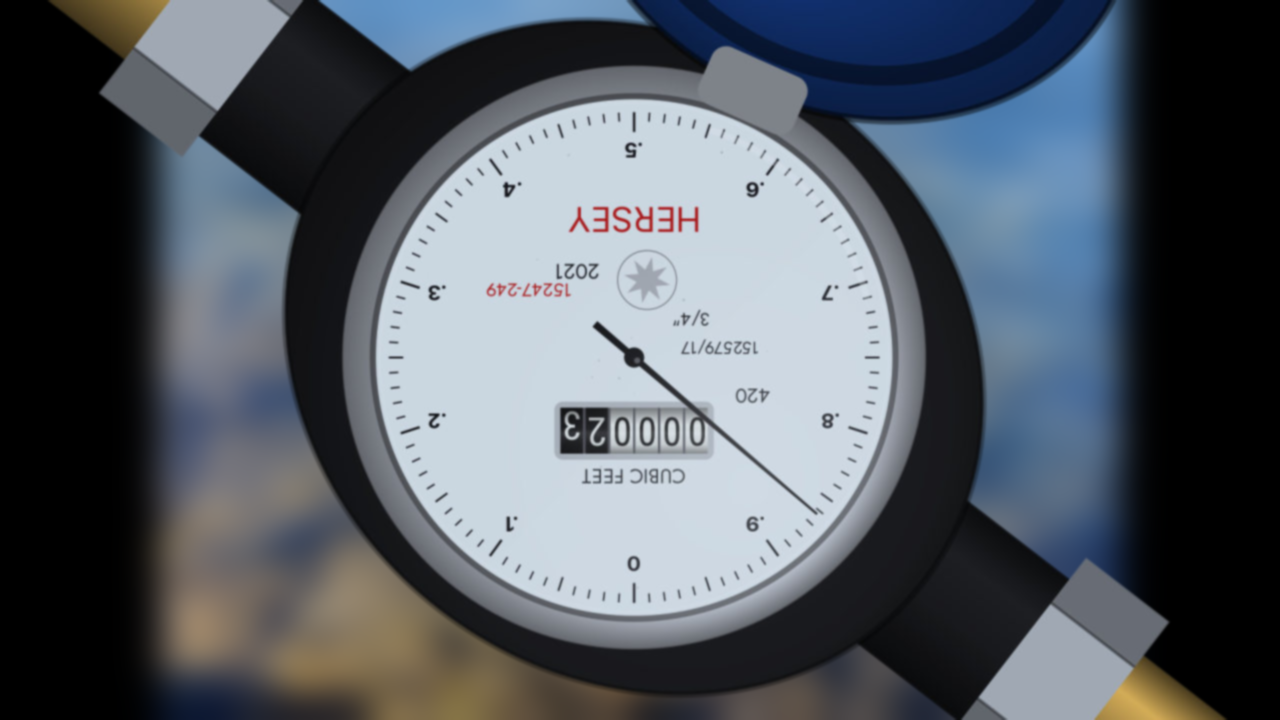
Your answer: **22.86** ft³
